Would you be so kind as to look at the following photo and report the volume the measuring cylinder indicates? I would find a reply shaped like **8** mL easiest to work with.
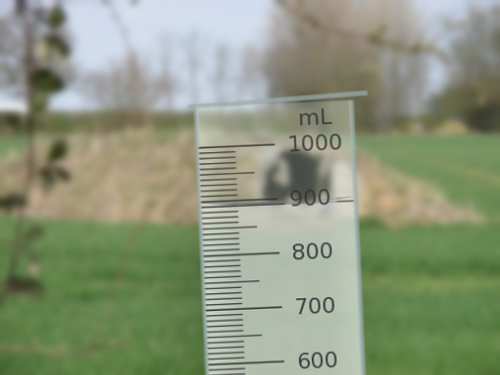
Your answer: **890** mL
